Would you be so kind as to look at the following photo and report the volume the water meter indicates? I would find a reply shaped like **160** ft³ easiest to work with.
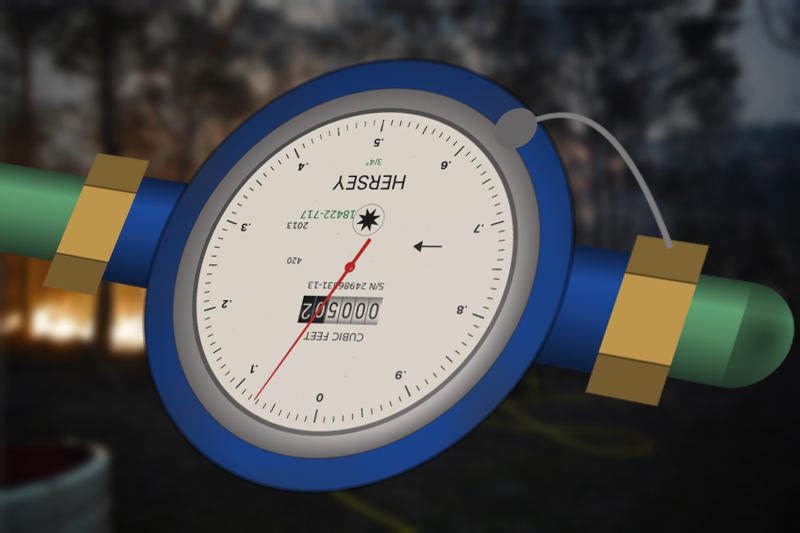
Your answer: **502.07** ft³
